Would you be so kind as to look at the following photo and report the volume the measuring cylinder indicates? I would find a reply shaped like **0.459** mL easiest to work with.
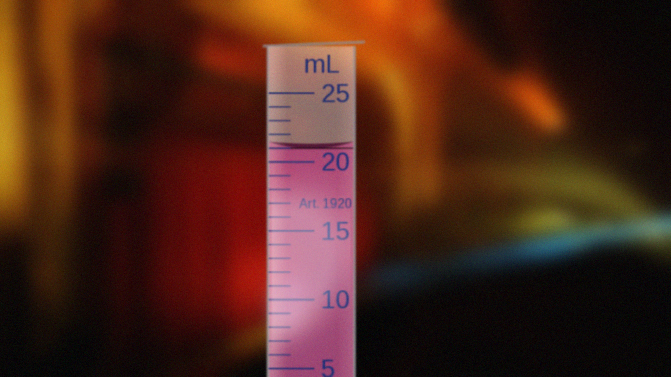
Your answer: **21** mL
